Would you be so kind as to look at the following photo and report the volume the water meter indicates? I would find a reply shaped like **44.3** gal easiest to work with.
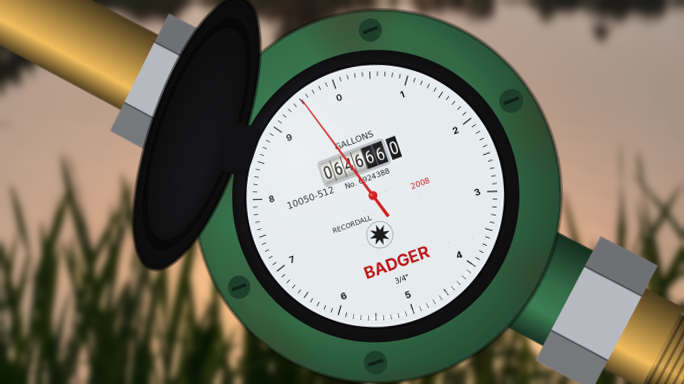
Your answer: **646659.5** gal
